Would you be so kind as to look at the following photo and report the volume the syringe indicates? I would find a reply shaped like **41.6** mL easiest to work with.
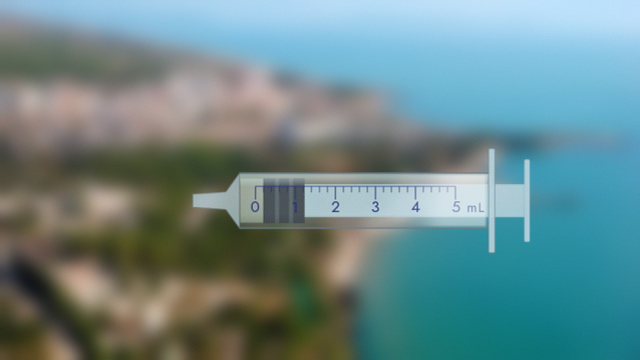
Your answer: **0.2** mL
